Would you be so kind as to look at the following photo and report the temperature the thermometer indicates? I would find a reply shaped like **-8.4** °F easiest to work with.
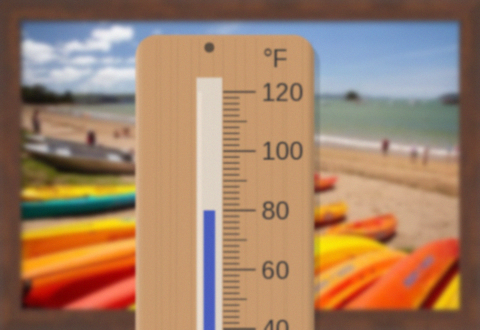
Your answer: **80** °F
